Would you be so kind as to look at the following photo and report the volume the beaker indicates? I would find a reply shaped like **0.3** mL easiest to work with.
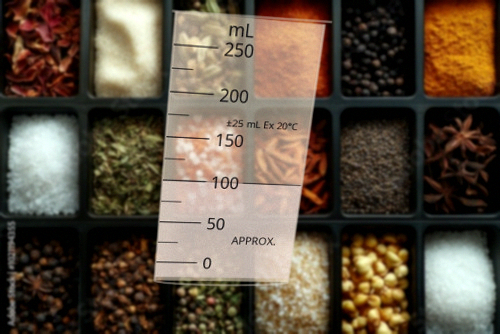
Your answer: **100** mL
